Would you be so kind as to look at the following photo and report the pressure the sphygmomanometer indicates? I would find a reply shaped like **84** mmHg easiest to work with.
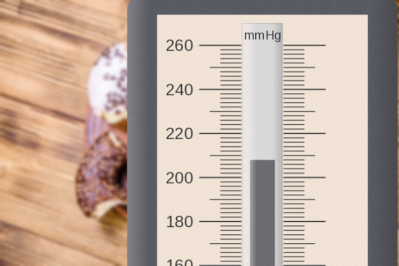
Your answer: **208** mmHg
